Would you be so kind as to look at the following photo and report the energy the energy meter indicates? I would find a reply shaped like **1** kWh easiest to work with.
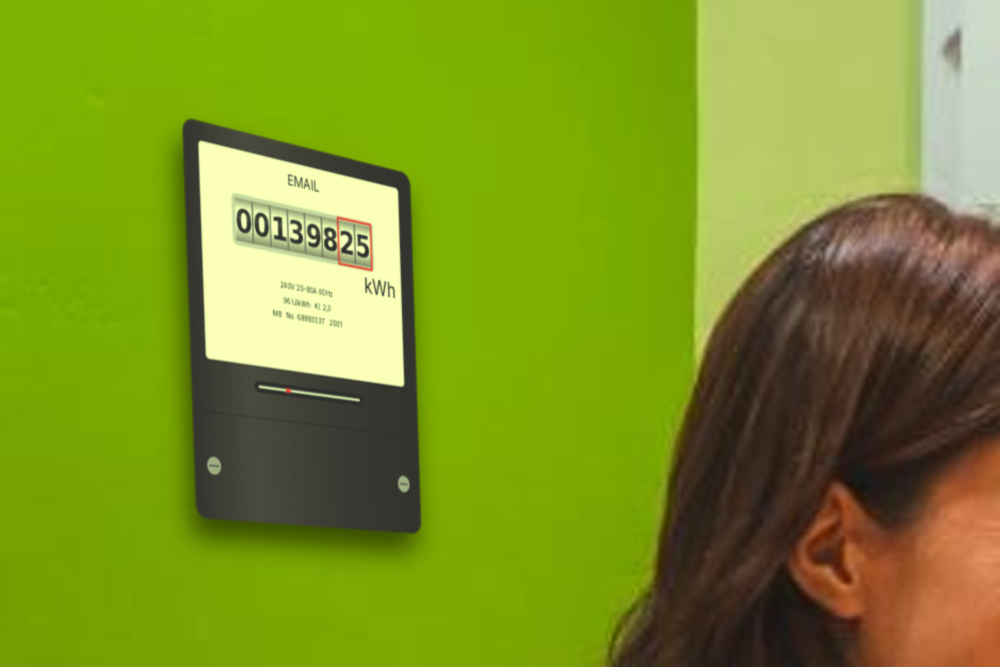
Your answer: **1398.25** kWh
